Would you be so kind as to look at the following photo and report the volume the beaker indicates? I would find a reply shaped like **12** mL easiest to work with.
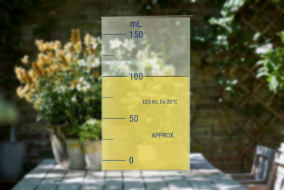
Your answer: **100** mL
